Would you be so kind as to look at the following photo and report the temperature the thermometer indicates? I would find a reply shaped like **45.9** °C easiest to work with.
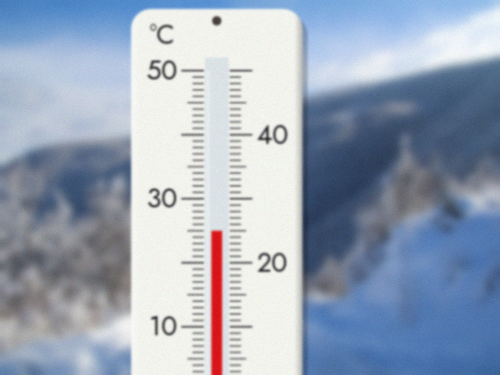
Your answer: **25** °C
